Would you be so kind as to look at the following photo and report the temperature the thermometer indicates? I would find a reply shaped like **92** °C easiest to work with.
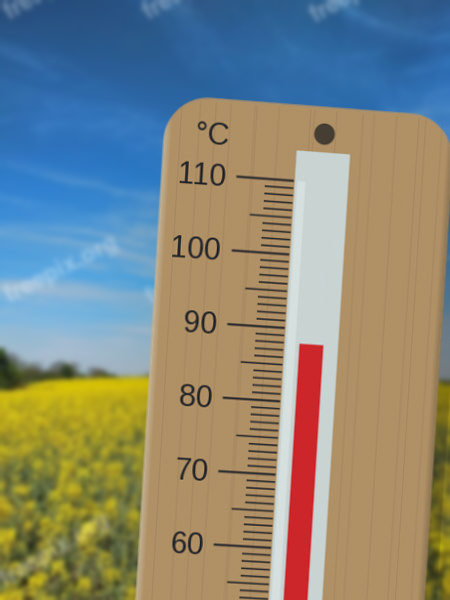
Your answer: **88** °C
